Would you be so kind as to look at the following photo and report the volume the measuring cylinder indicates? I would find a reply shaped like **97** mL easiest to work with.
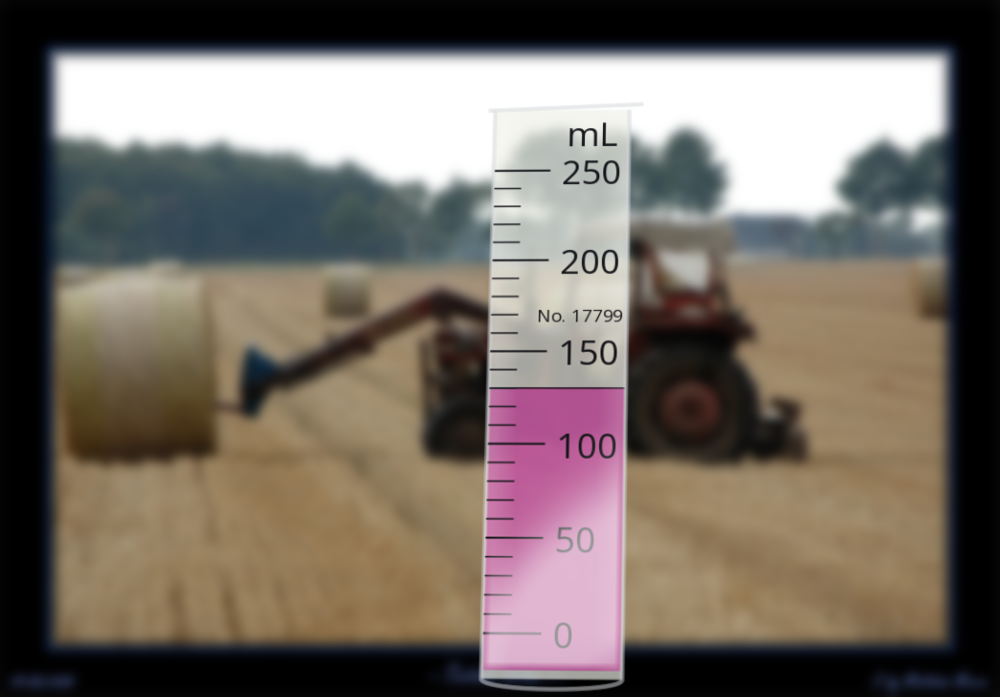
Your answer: **130** mL
